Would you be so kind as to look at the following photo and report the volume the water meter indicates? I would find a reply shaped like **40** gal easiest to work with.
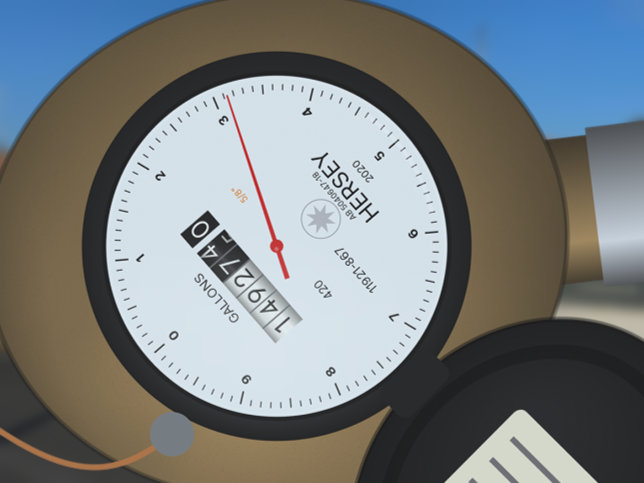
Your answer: **1492743.1** gal
